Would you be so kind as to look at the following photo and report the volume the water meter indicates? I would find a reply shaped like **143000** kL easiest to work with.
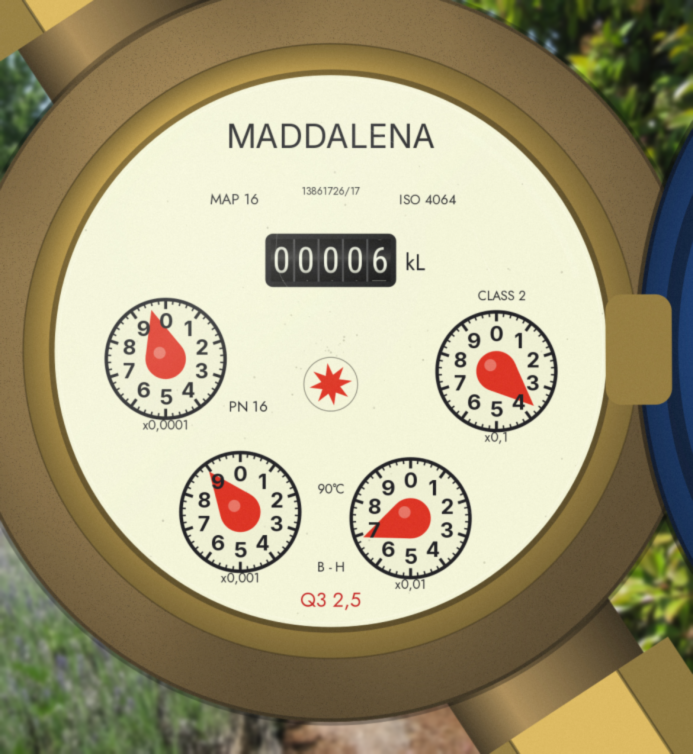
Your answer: **6.3689** kL
